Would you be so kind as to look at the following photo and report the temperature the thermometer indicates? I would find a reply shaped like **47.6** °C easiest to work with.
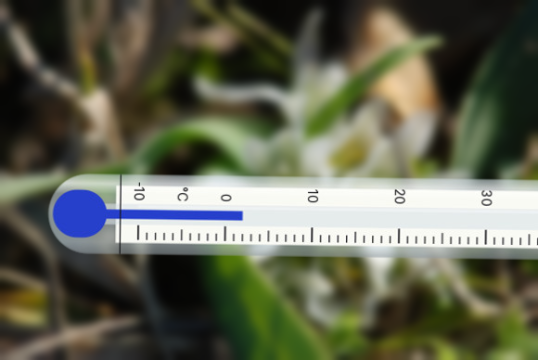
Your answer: **2** °C
